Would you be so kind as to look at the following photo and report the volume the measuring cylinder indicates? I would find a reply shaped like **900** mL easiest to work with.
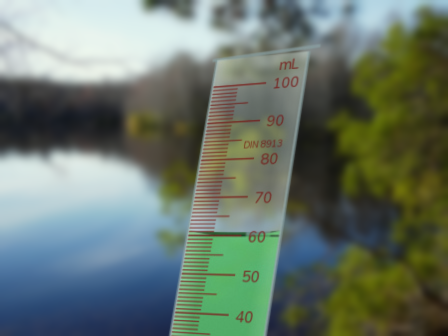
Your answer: **60** mL
